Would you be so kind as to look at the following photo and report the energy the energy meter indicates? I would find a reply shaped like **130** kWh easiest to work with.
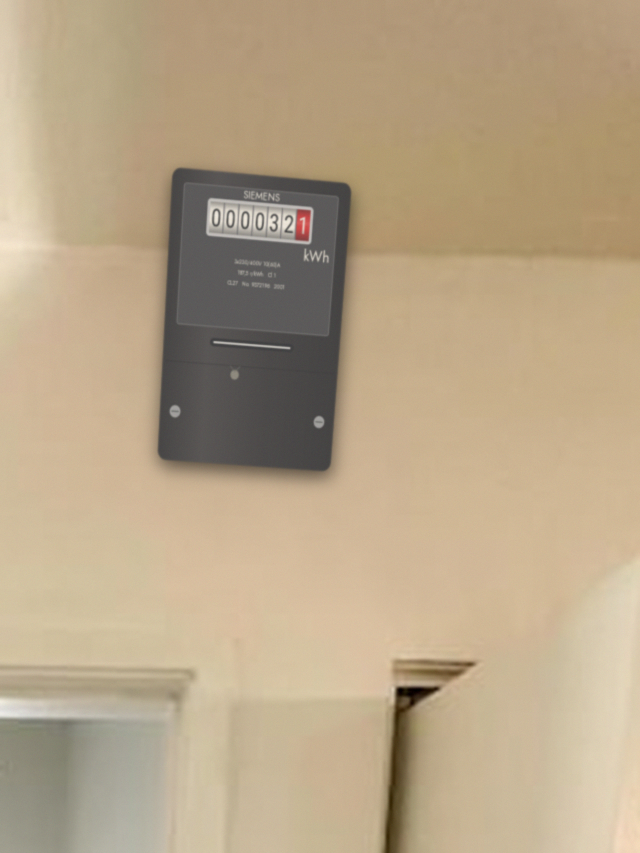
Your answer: **32.1** kWh
